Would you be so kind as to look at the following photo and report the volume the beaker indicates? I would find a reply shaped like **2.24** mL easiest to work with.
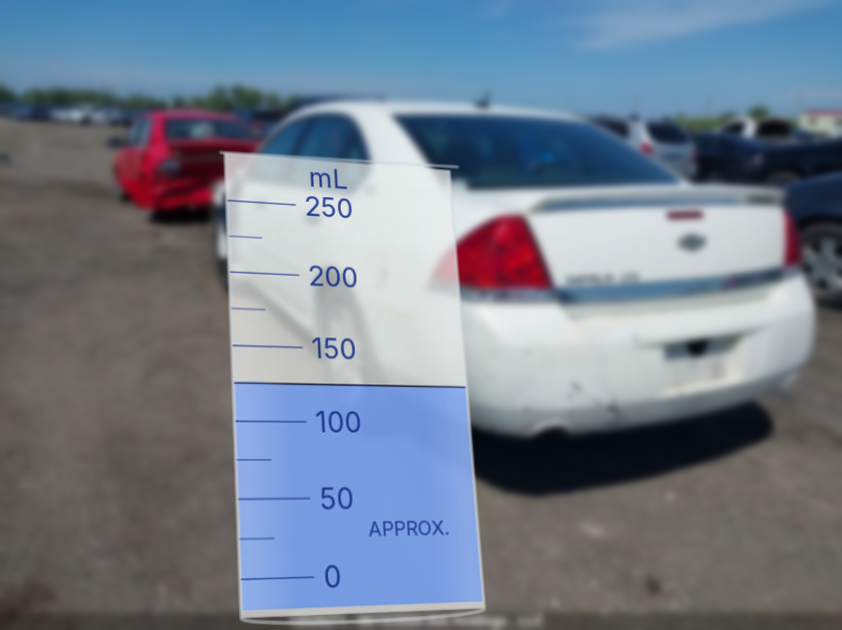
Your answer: **125** mL
